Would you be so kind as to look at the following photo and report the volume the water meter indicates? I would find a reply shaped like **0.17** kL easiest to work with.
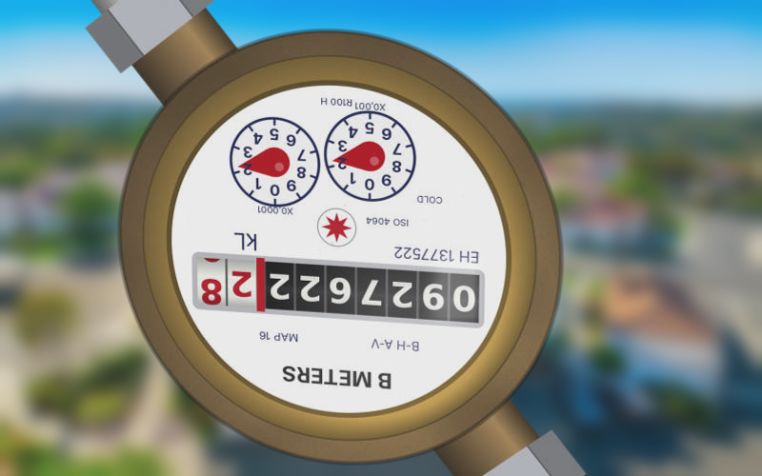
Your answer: **927622.2822** kL
